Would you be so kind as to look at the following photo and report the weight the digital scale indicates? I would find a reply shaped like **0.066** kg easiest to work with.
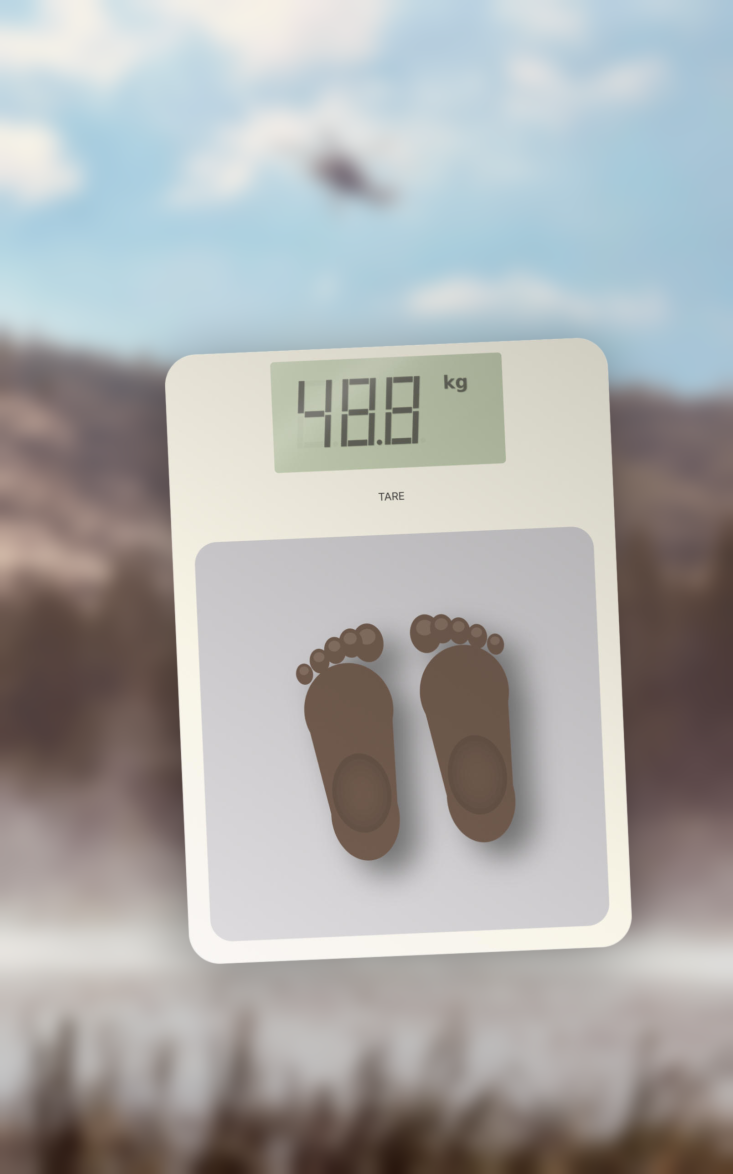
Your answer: **48.8** kg
